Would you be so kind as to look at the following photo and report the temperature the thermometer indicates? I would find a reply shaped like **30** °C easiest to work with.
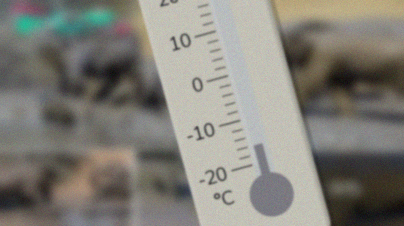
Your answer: **-16** °C
